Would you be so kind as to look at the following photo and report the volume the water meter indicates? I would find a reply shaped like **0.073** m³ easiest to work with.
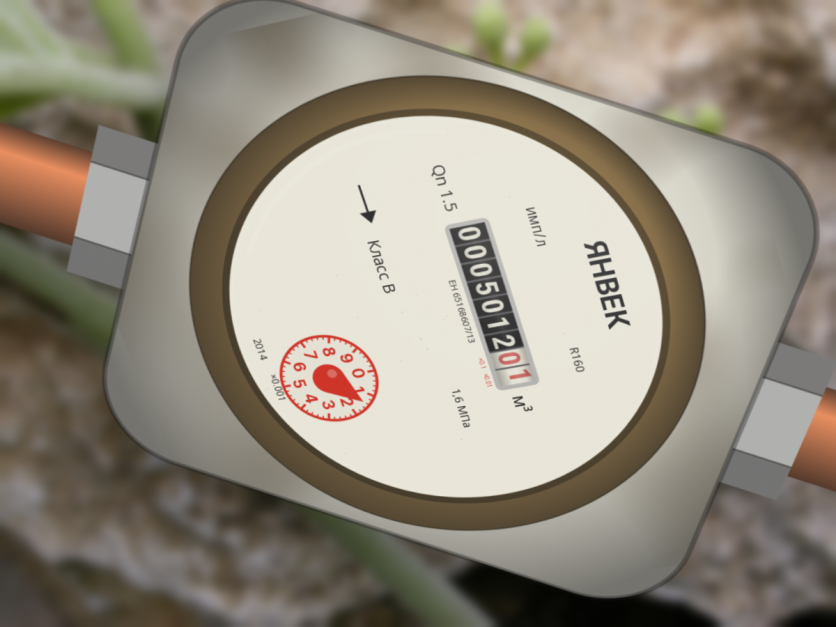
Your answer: **5012.011** m³
